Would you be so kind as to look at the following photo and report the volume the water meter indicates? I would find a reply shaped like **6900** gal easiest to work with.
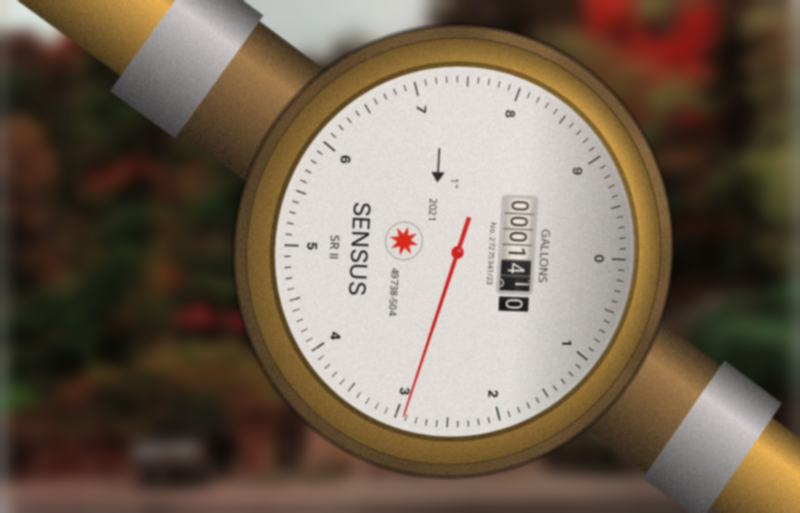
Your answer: **1412.9** gal
